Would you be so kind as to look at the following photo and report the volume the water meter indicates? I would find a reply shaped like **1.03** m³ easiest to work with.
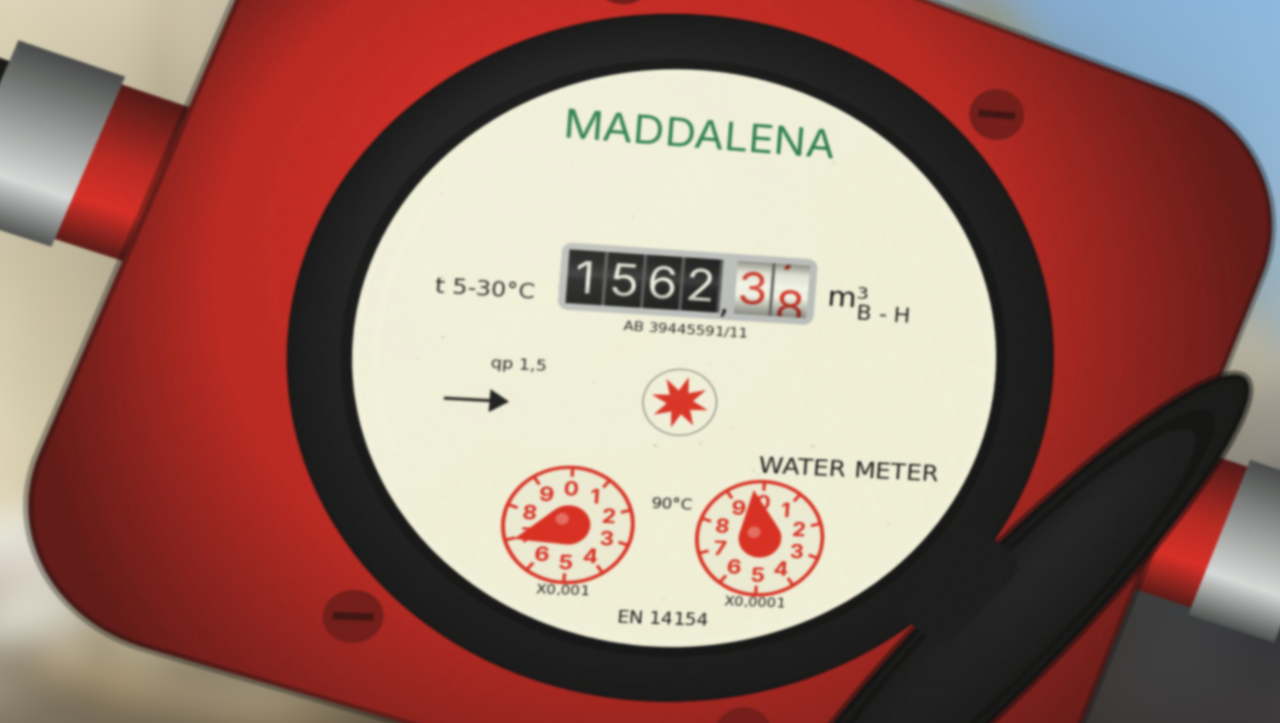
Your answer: **1562.3769** m³
